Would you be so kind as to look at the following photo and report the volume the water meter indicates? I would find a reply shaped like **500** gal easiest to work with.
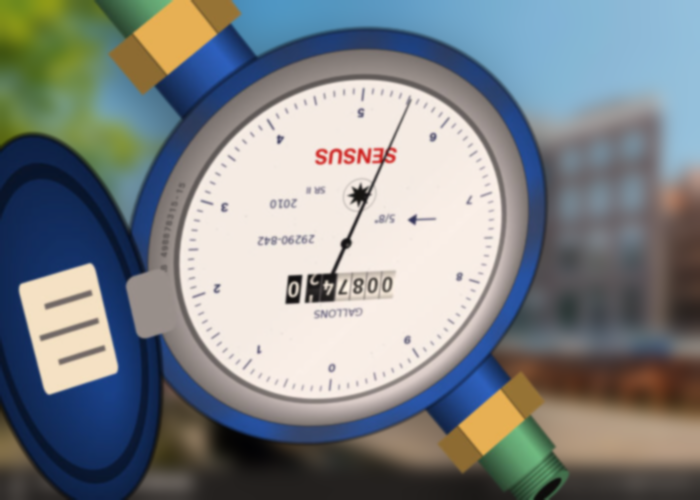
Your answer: **87415.5** gal
